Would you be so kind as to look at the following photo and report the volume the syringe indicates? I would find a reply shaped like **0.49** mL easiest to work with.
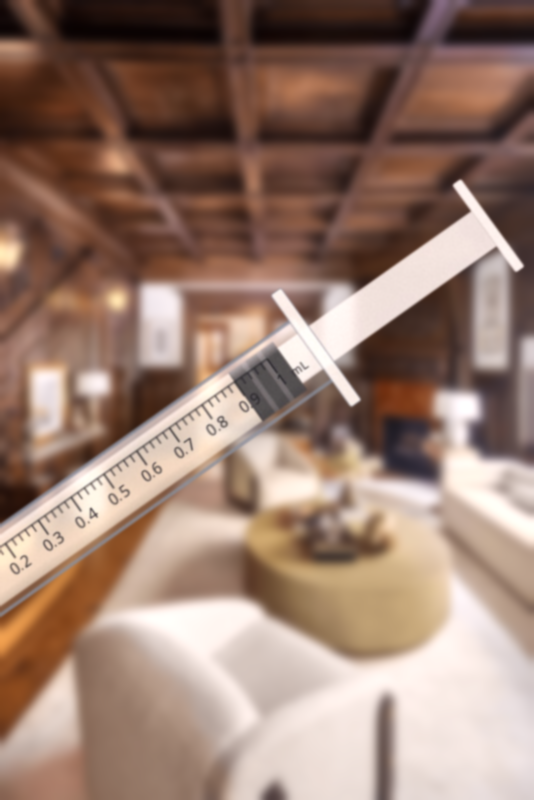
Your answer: **0.9** mL
